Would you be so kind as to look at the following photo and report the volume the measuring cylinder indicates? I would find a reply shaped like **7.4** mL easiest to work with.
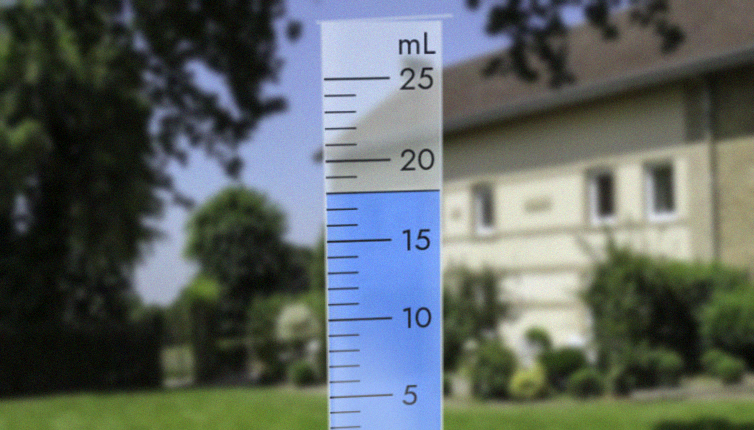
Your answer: **18** mL
